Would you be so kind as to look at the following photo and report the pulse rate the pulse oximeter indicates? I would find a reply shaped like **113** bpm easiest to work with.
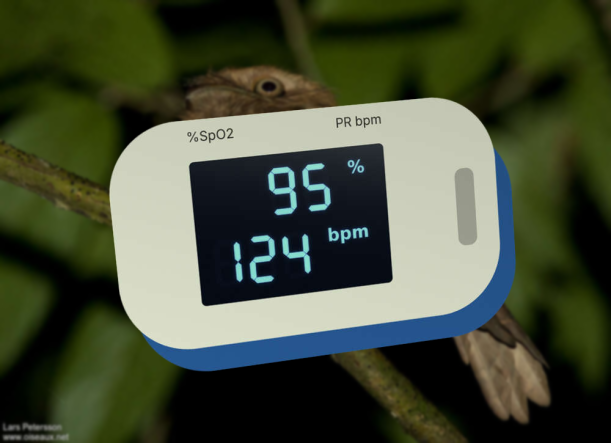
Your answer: **124** bpm
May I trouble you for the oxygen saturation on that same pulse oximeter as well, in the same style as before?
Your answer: **95** %
